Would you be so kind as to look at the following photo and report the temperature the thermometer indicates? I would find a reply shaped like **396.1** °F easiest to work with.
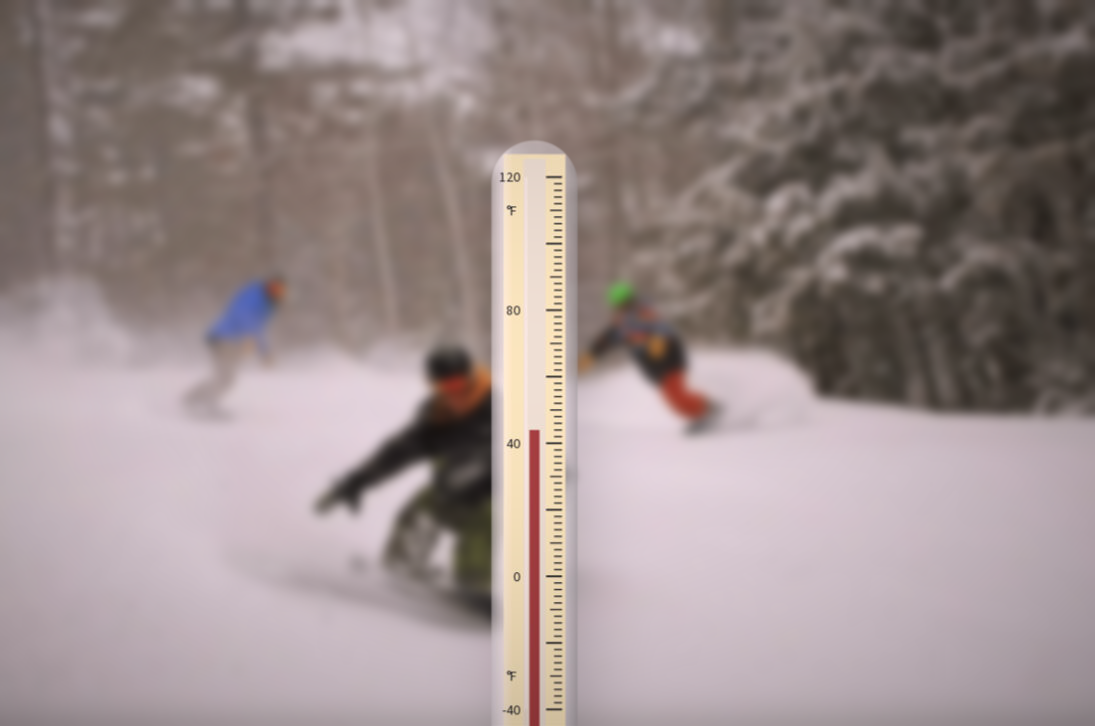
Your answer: **44** °F
